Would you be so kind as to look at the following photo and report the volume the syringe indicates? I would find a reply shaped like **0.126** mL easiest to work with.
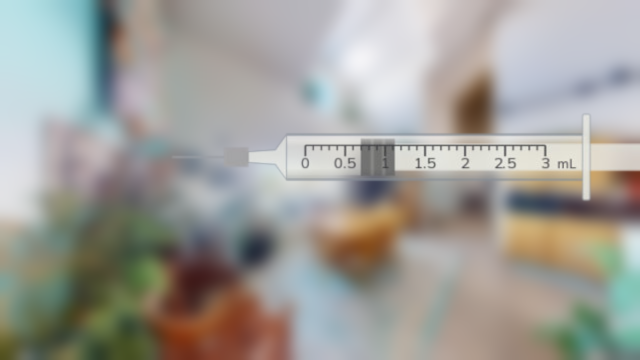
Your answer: **0.7** mL
